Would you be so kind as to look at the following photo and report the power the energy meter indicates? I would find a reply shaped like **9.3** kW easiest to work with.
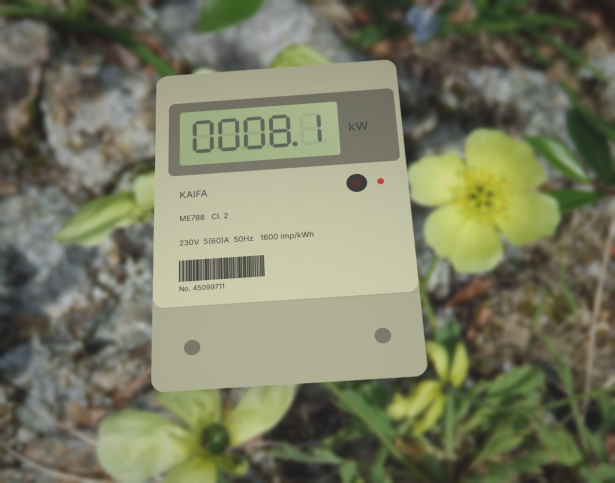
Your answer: **8.1** kW
